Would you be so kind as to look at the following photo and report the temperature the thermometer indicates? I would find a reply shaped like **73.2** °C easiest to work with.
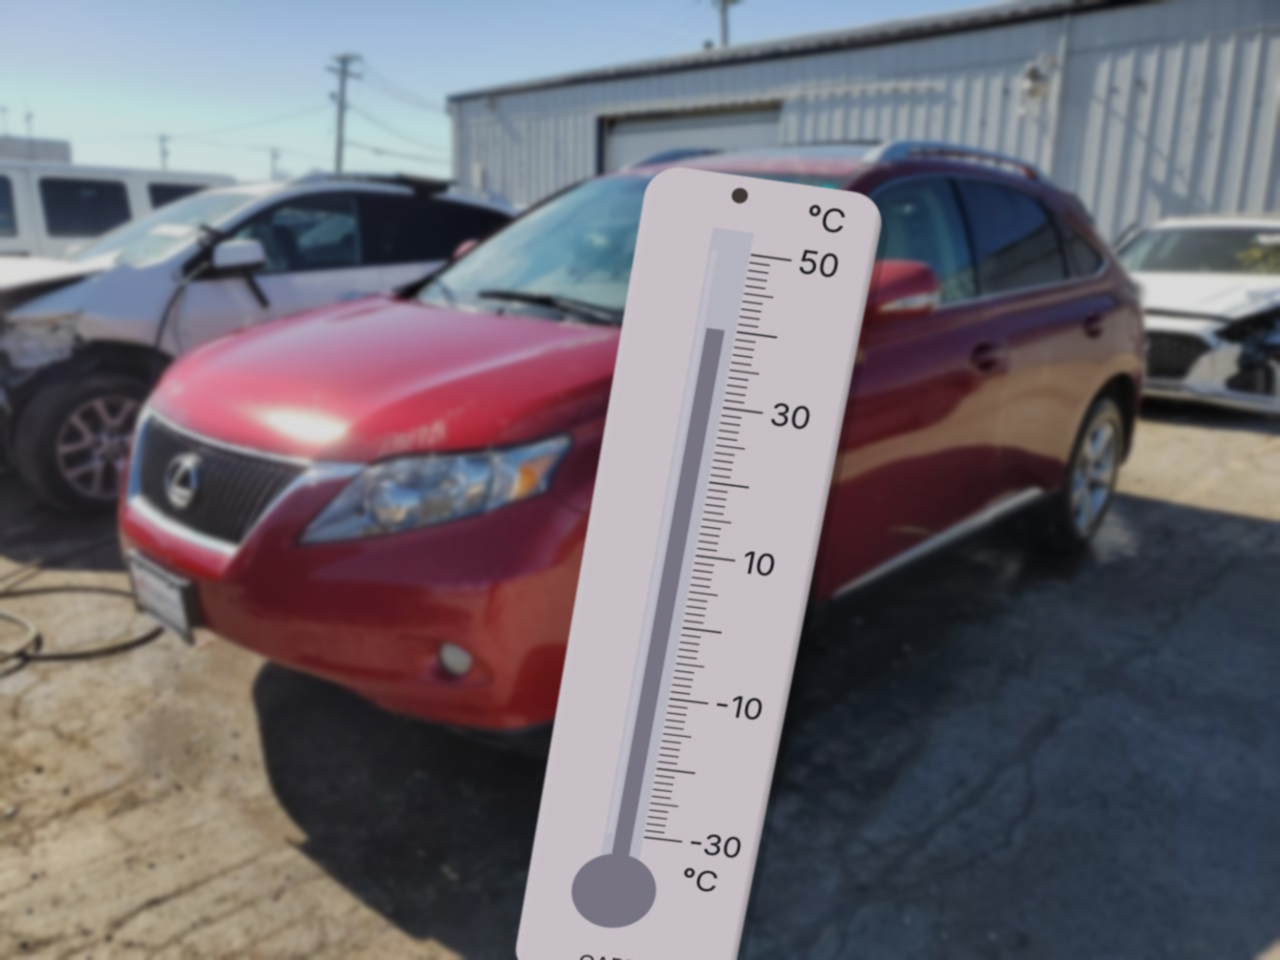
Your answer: **40** °C
